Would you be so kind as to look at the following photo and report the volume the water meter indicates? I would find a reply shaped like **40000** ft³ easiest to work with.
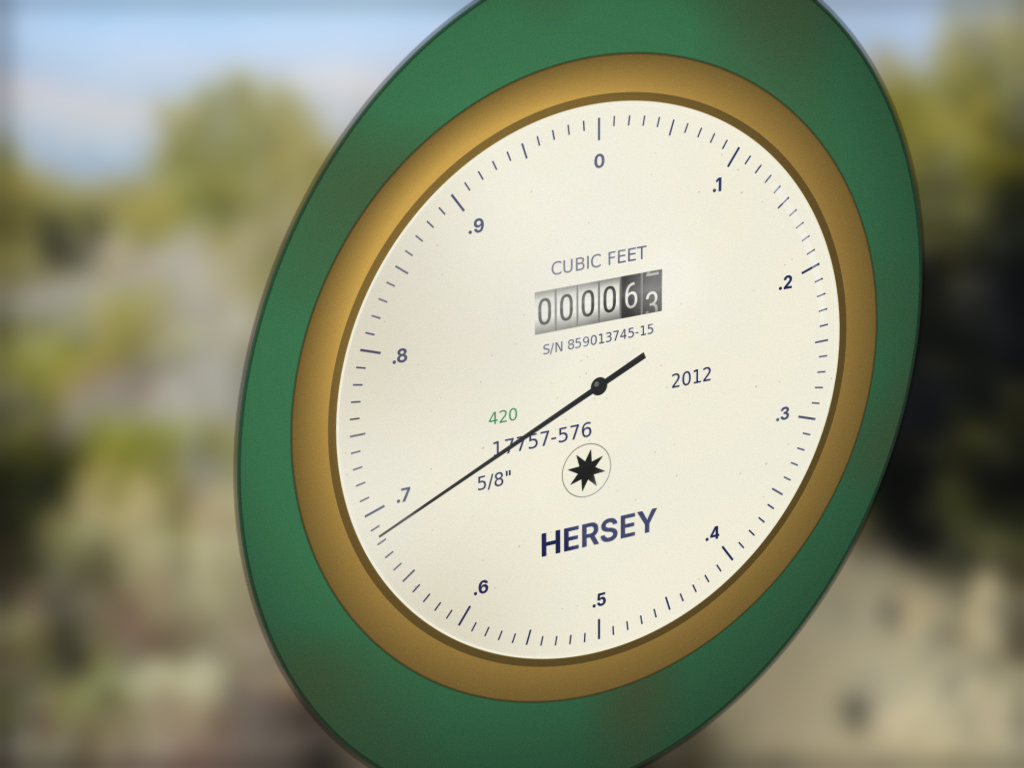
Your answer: **62.68** ft³
